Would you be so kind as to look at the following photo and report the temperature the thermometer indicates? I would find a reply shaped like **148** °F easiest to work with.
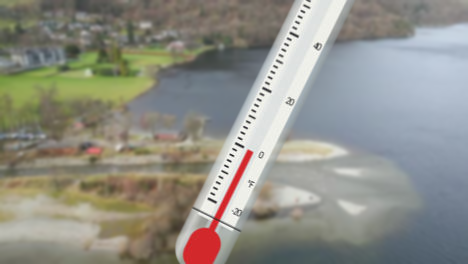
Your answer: **0** °F
